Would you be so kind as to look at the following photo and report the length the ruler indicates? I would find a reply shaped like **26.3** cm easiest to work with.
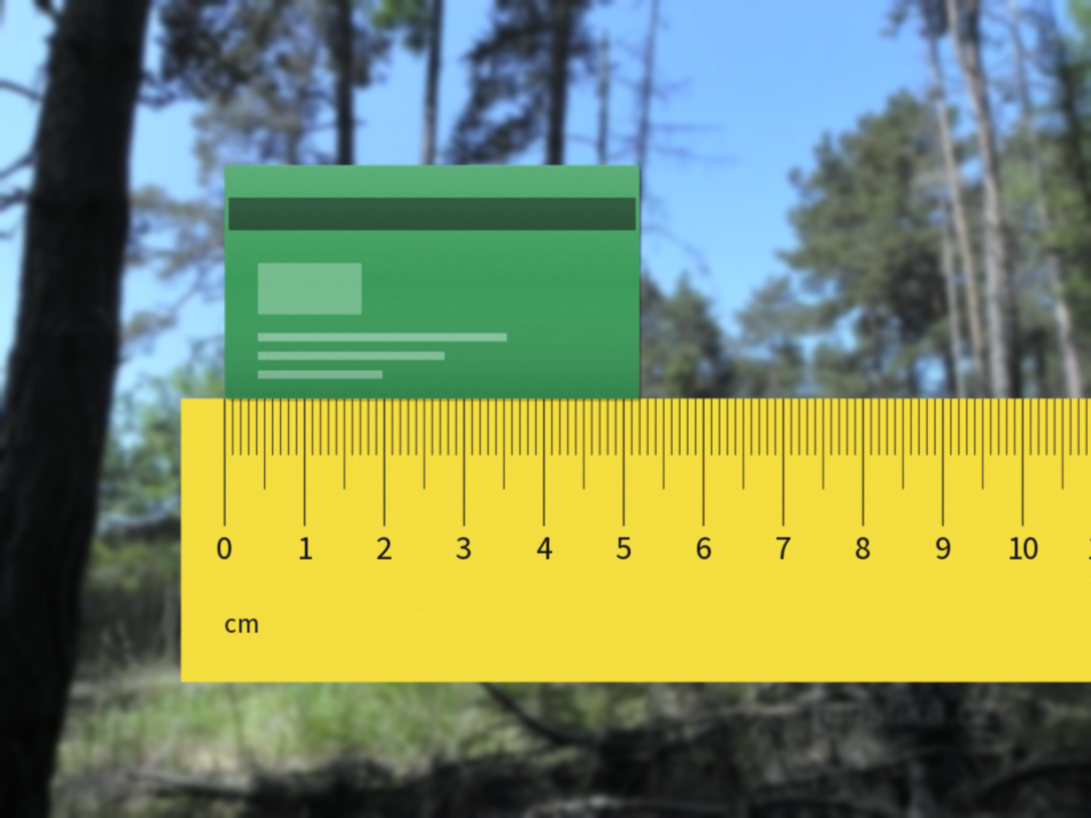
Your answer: **5.2** cm
